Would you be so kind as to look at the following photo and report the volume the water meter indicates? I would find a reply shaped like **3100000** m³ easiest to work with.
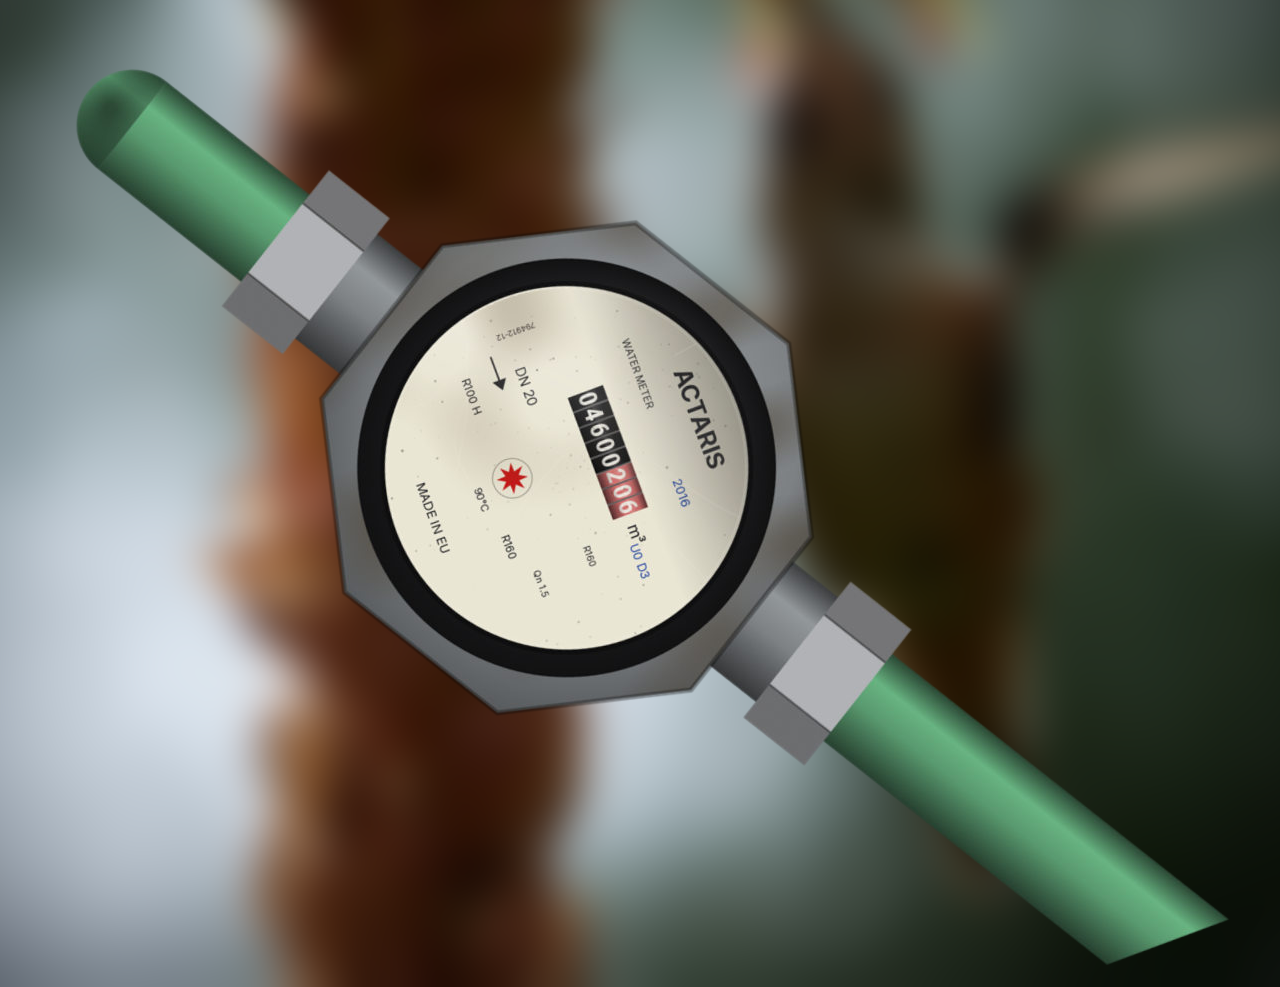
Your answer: **4600.206** m³
